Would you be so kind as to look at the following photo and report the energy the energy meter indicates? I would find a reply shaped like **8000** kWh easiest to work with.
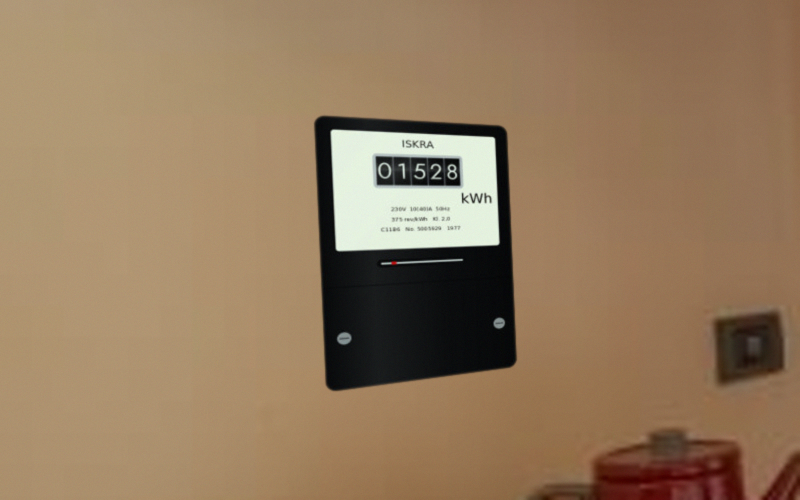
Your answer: **1528** kWh
